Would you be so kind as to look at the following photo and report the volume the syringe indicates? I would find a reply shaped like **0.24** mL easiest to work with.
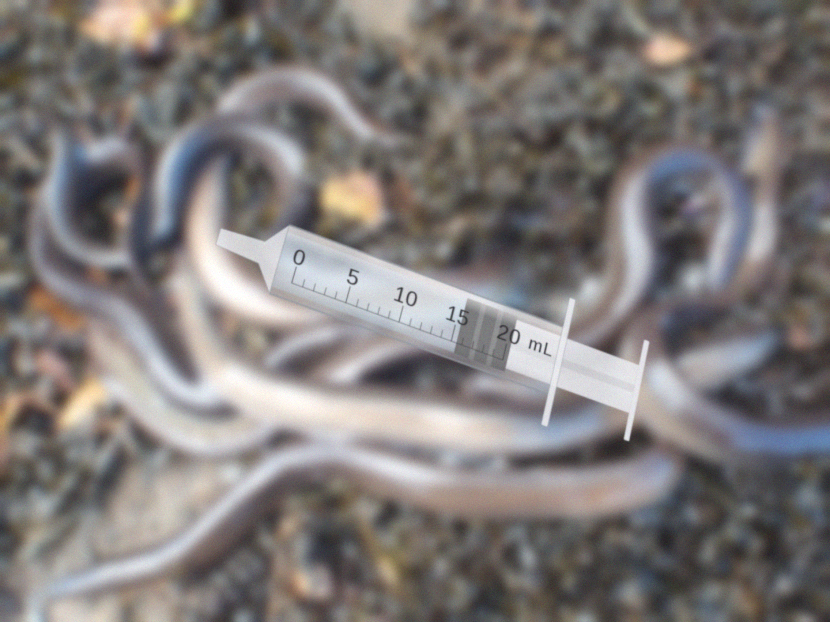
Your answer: **15.5** mL
